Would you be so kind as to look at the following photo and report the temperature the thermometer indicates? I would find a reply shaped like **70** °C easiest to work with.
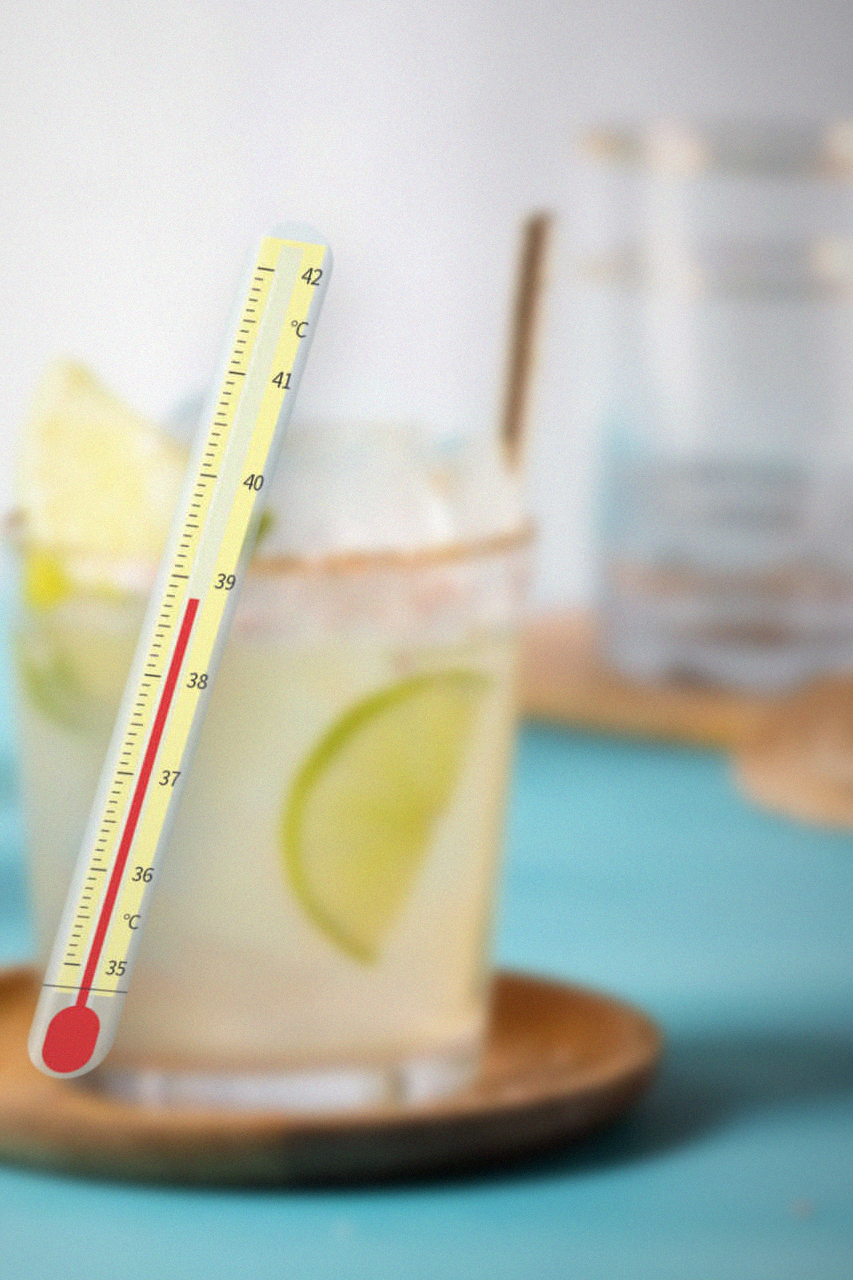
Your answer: **38.8** °C
